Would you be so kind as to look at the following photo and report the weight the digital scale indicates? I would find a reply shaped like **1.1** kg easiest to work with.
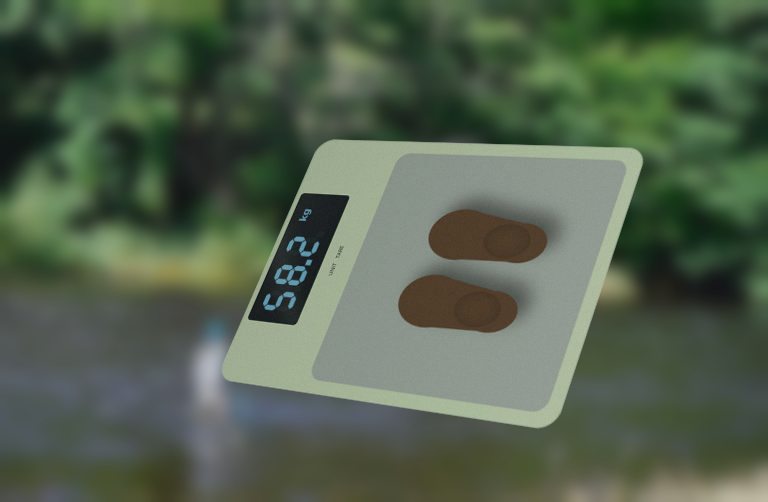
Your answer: **58.2** kg
